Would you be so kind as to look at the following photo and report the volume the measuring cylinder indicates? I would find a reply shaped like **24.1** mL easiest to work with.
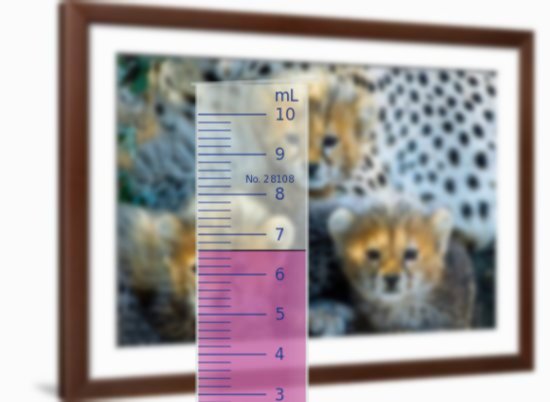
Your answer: **6.6** mL
